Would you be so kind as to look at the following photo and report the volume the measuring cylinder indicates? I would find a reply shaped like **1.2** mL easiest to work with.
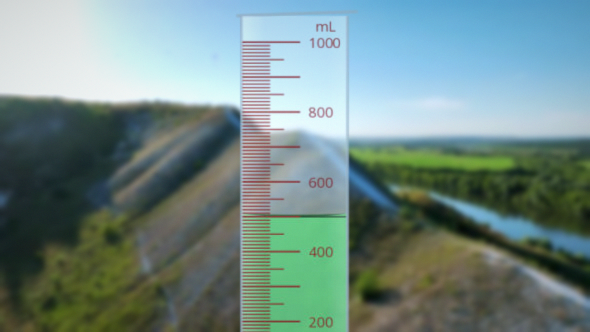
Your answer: **500** mL
